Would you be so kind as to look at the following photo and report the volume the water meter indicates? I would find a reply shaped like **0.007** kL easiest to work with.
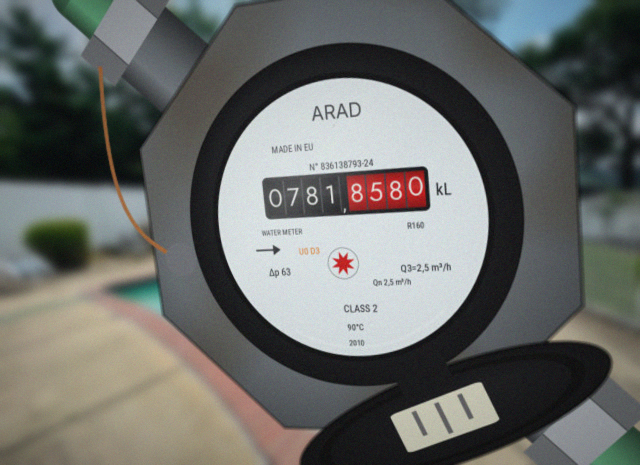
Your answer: **781.8580** kL
